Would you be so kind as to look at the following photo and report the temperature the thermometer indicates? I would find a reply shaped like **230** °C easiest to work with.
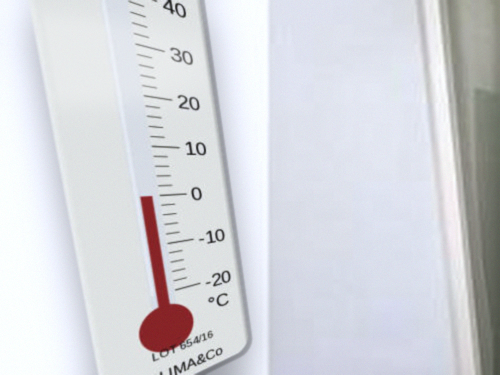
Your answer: **0** °C
